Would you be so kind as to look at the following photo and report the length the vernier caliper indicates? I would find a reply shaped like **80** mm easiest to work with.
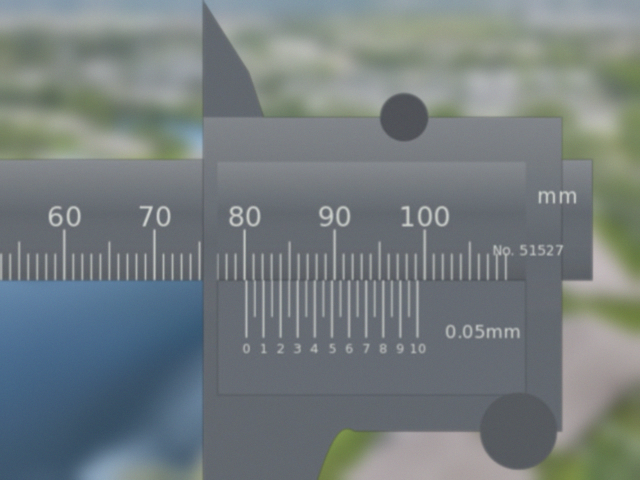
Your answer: **80.2** mm
